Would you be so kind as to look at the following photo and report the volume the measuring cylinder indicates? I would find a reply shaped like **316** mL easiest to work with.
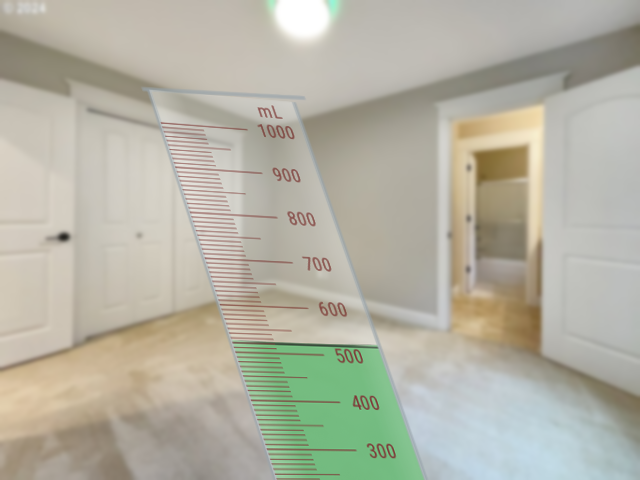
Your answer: **520** mL
